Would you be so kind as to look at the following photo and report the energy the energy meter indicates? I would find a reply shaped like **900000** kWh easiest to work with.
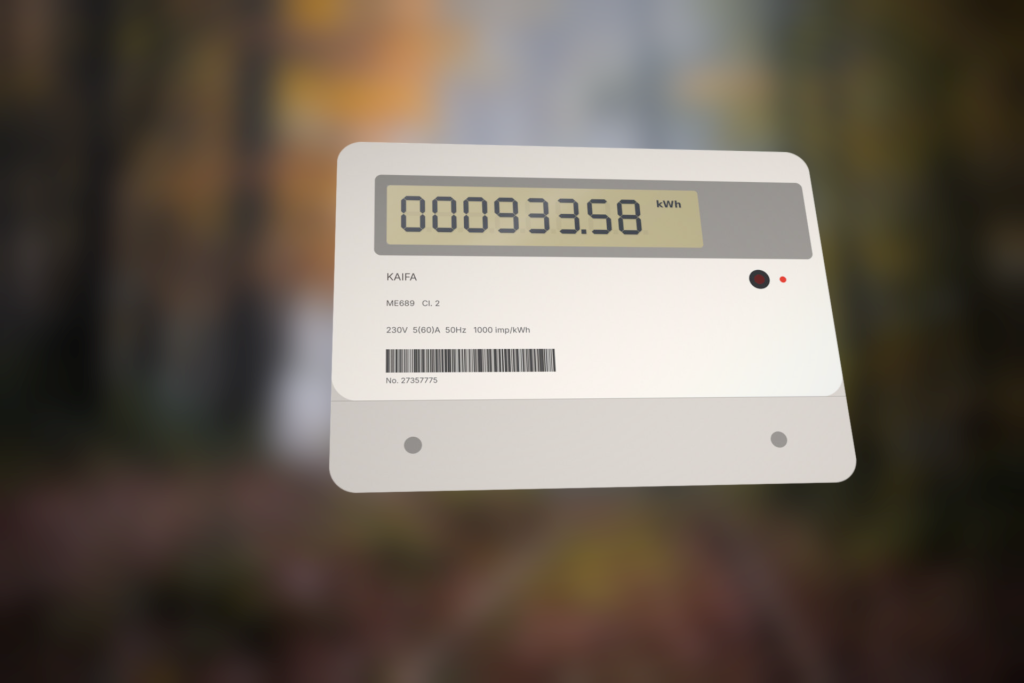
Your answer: **933.58** kWh
